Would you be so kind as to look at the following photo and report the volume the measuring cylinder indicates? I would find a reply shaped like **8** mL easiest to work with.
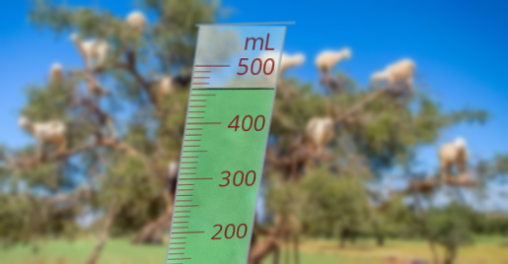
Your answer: **460** mL
